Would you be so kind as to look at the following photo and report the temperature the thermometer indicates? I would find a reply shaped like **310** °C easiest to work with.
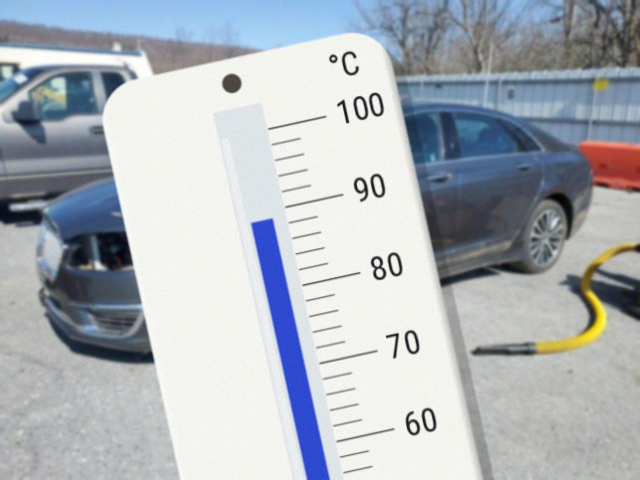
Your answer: **89** °C
